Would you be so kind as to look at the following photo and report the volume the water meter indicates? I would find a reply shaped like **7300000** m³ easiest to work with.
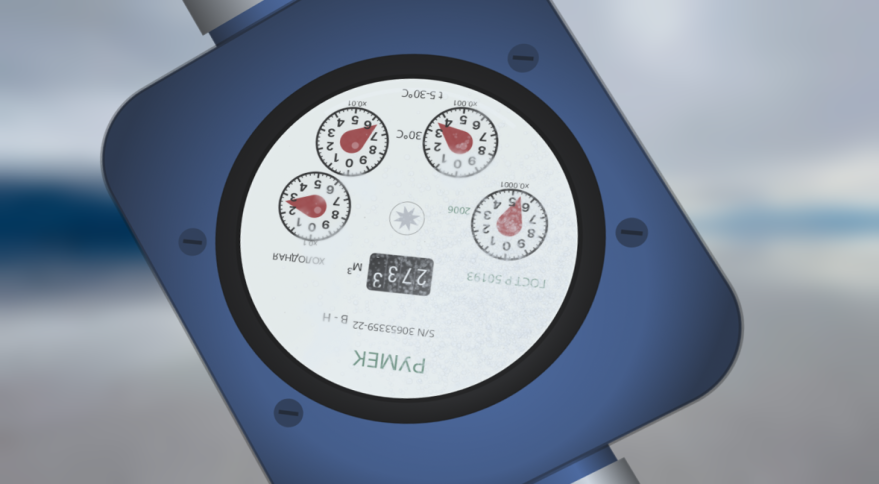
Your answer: **2733.2635** m³
